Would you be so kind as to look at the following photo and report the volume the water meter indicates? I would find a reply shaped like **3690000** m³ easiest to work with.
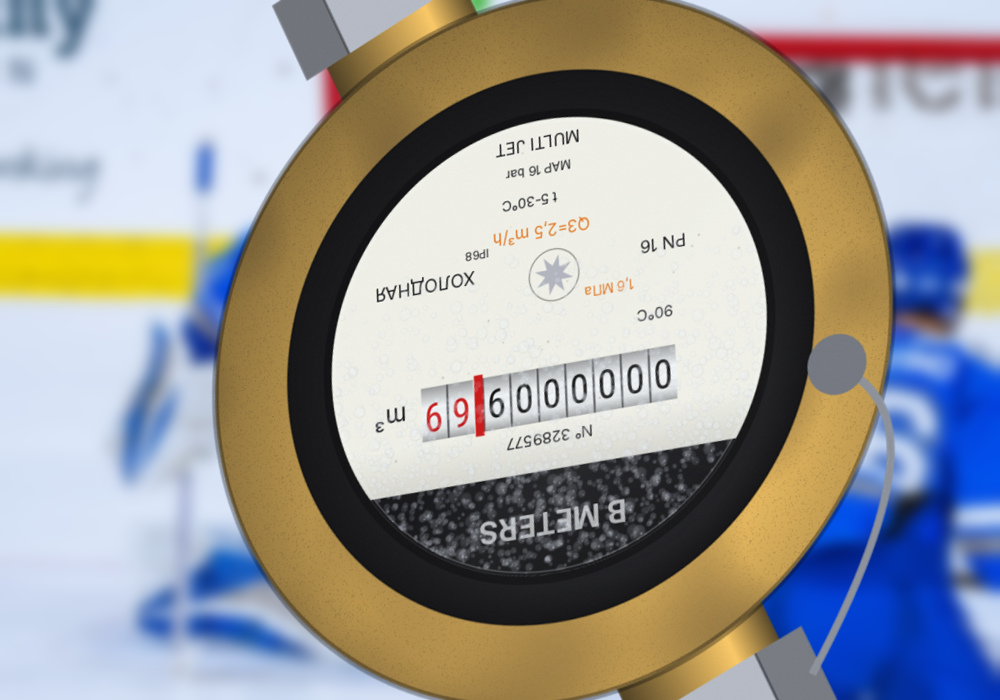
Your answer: **9.69** m³
